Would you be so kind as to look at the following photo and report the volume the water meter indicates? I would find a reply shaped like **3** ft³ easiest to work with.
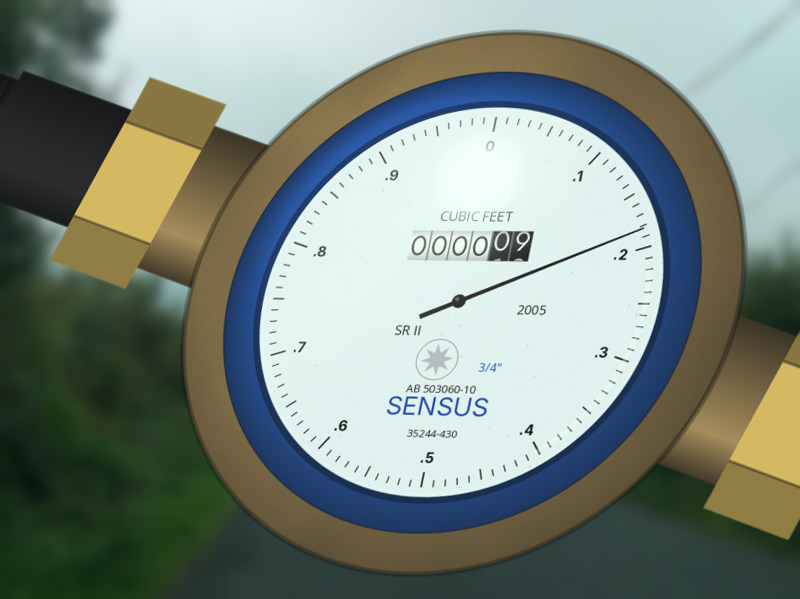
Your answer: **9.18** ft³
